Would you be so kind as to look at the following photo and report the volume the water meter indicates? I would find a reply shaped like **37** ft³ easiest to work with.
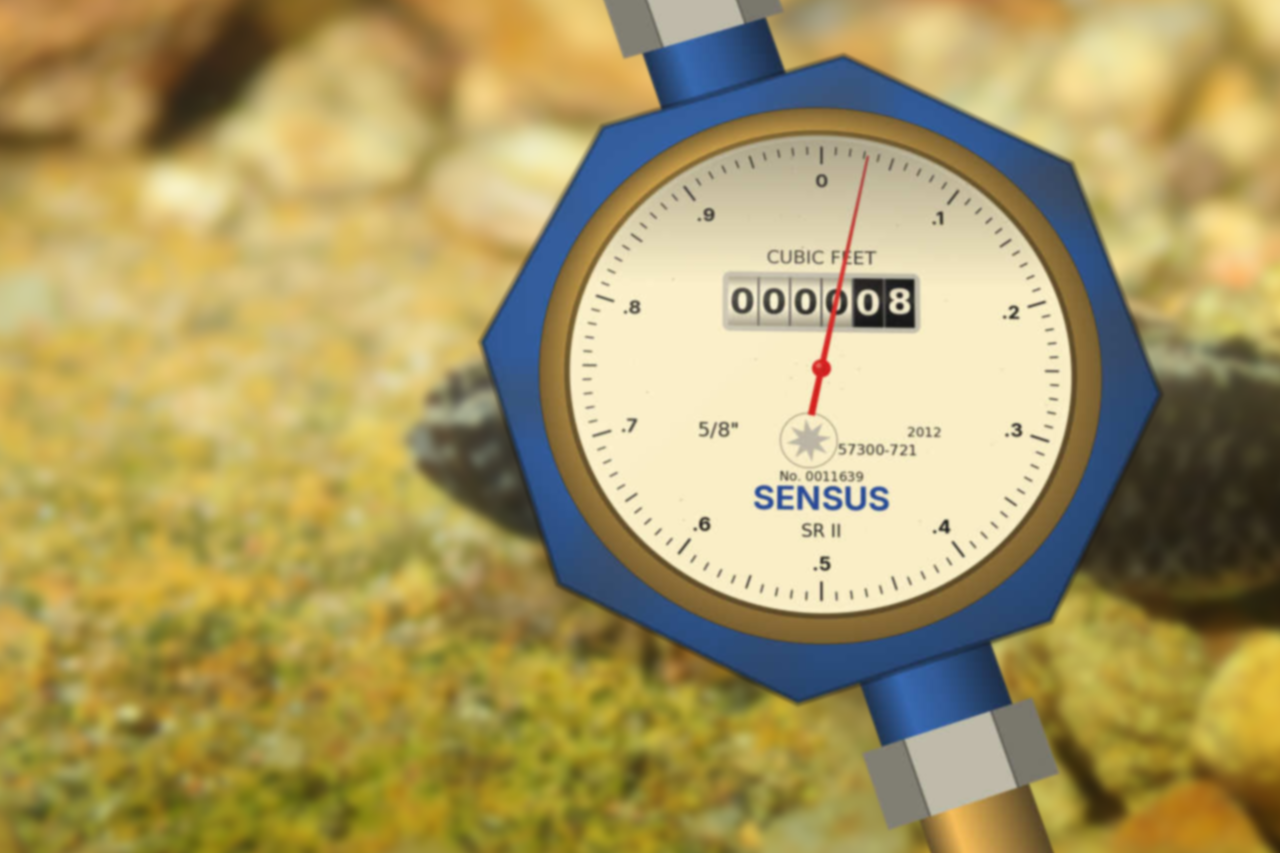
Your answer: **8.03** ft³
